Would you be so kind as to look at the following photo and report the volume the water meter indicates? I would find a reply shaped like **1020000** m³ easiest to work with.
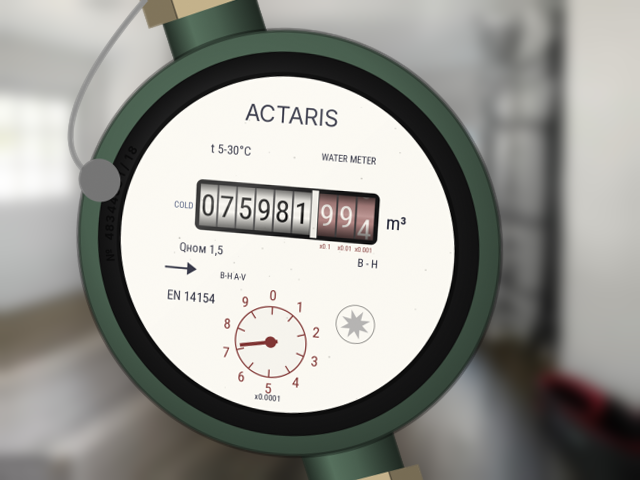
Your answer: **75981.9937** m³
